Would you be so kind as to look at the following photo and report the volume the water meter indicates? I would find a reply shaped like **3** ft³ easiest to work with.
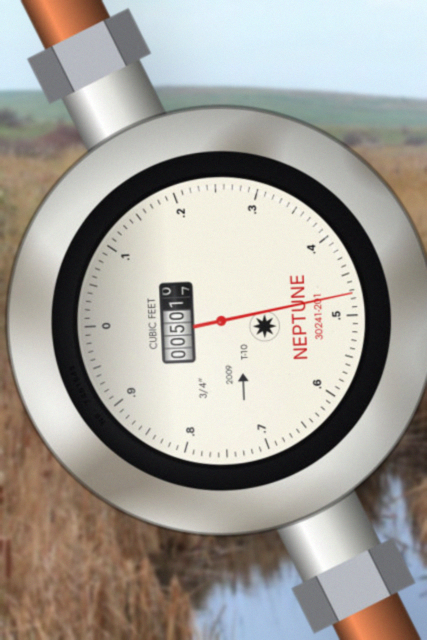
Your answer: **5016.47** ft³
